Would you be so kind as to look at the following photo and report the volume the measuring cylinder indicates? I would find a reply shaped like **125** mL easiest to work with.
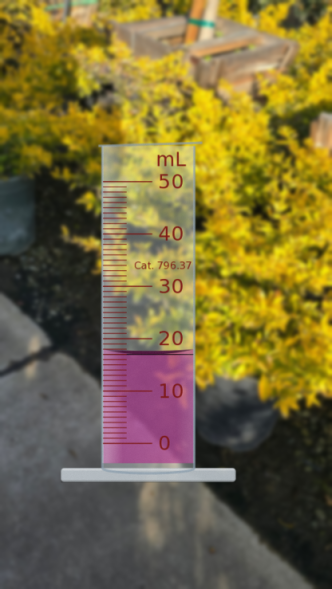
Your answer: **17** mL
